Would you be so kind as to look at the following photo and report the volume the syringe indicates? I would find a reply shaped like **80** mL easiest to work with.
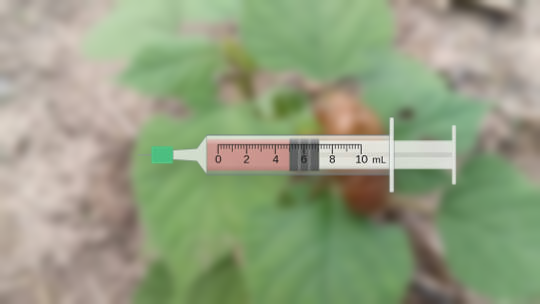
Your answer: **5** mL
